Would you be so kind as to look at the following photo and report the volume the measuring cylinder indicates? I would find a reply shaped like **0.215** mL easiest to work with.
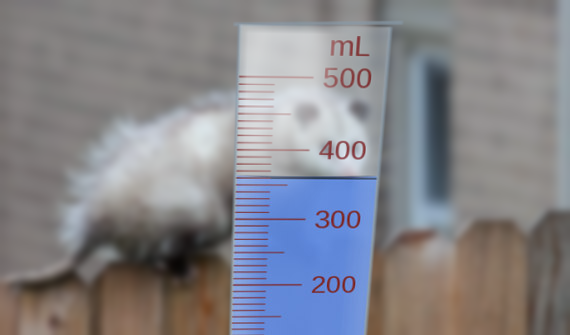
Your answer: **360** mL
